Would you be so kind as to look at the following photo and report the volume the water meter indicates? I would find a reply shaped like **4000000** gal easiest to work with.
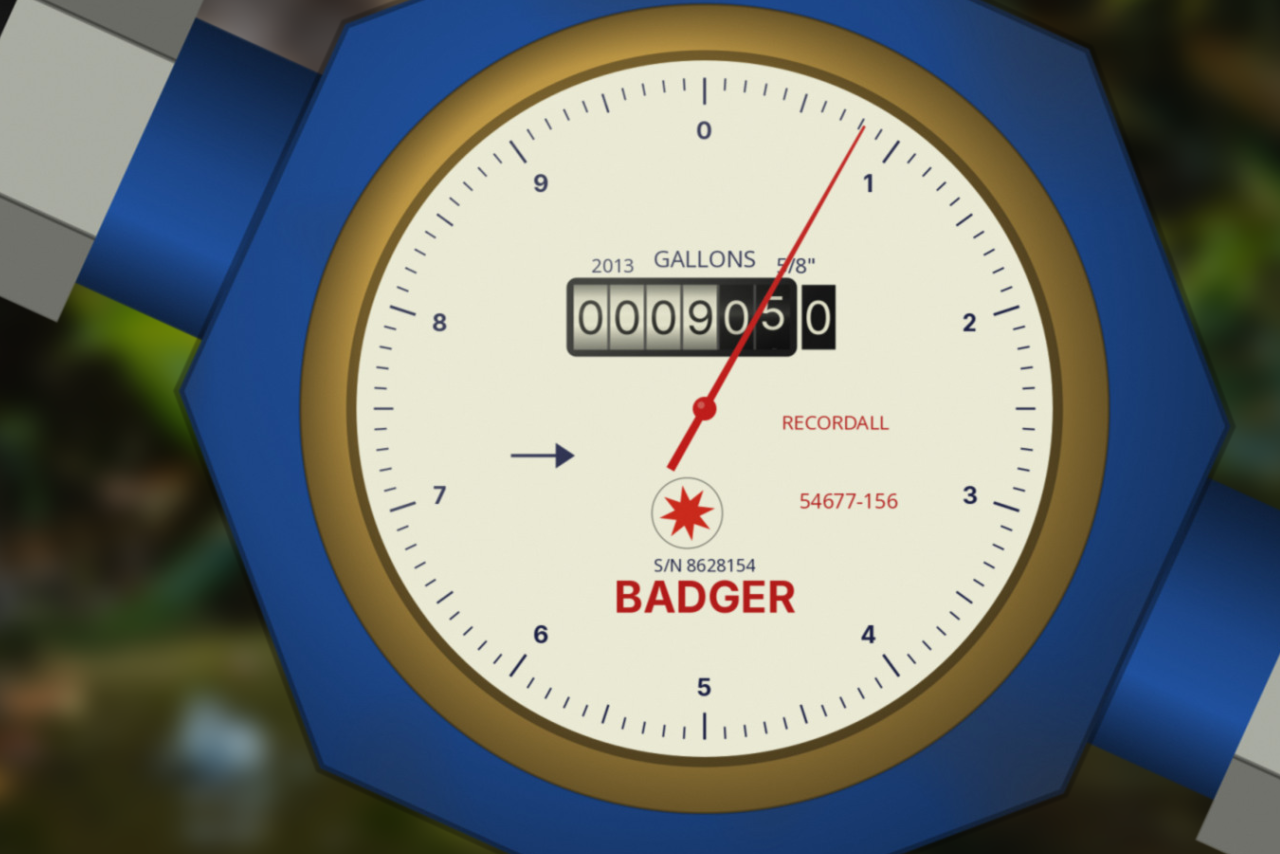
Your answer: **9050.8** gal
